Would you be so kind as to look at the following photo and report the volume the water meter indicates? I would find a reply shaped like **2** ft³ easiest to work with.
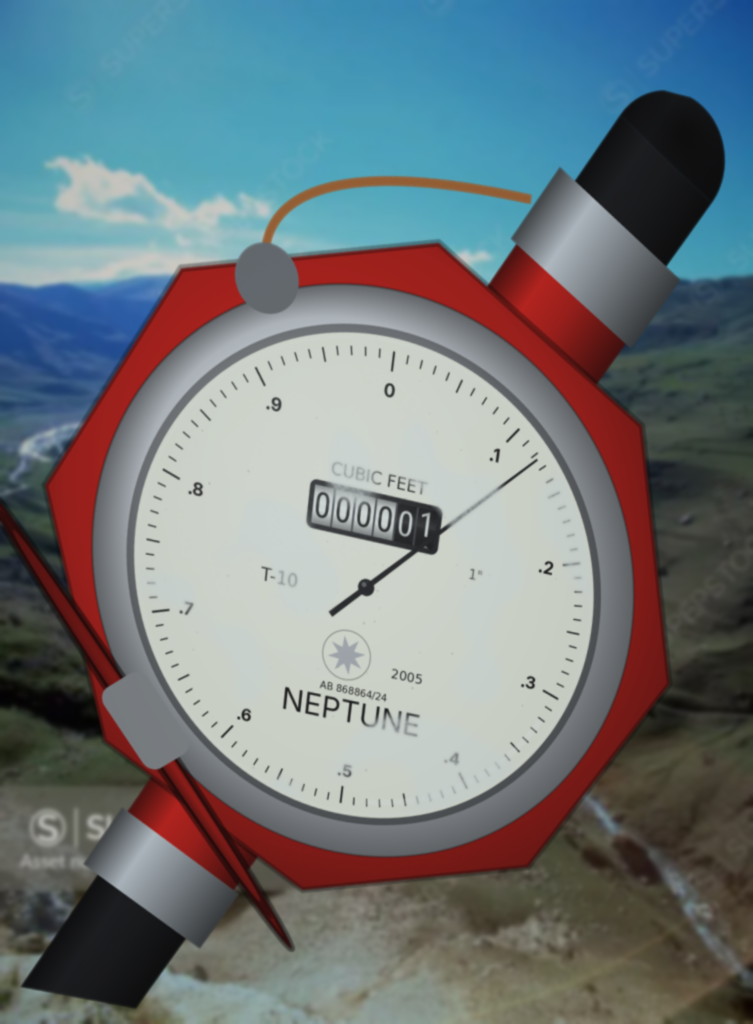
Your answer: **1.12** ft³
